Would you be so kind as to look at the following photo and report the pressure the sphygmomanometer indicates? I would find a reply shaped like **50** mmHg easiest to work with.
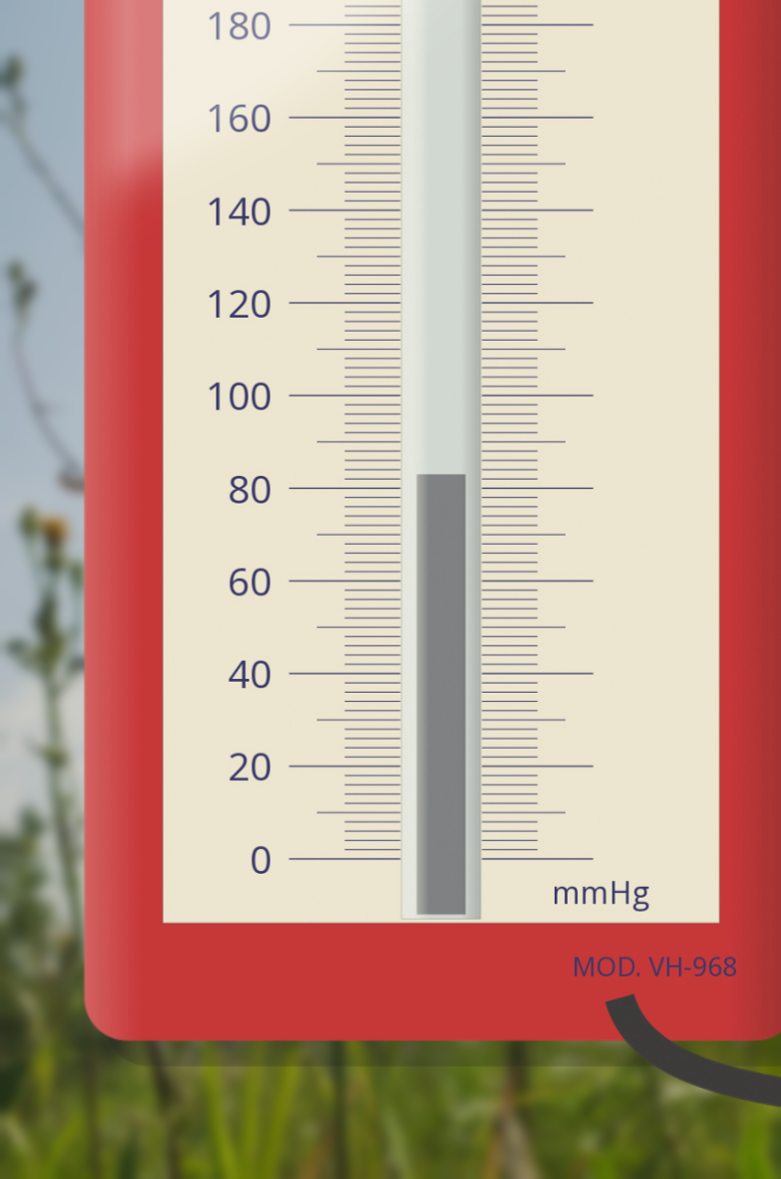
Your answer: **83** mmHg
